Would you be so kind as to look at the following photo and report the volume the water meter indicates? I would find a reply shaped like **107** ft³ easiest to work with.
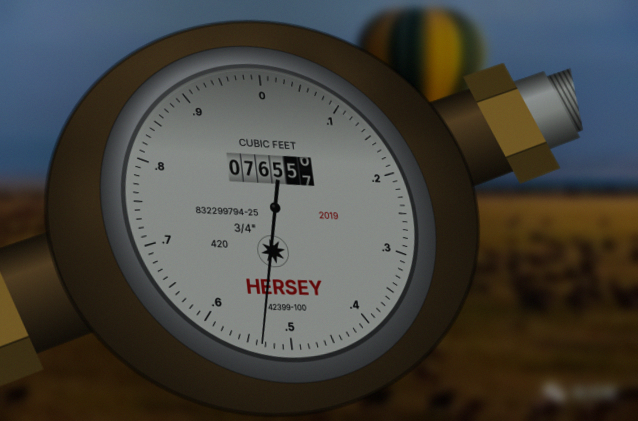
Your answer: **76556.53** ft³
